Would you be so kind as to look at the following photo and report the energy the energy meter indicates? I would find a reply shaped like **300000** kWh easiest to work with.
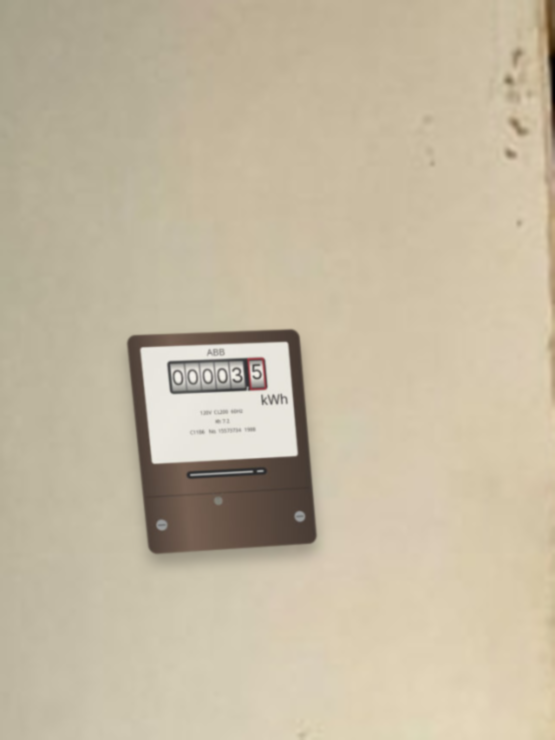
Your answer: **3.5** kWh
